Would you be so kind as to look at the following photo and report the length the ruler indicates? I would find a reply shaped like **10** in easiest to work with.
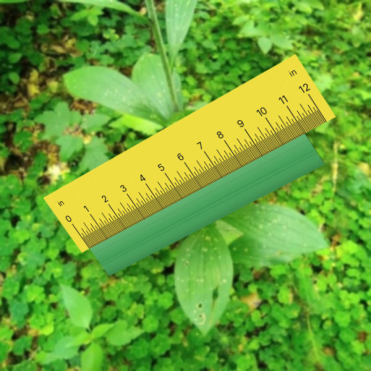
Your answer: **11** in
